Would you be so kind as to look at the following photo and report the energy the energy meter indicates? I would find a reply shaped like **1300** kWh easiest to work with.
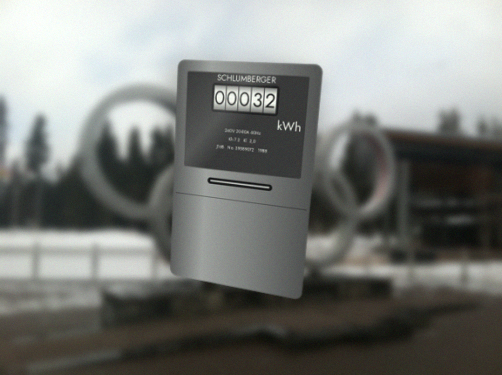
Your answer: **32** kWh
